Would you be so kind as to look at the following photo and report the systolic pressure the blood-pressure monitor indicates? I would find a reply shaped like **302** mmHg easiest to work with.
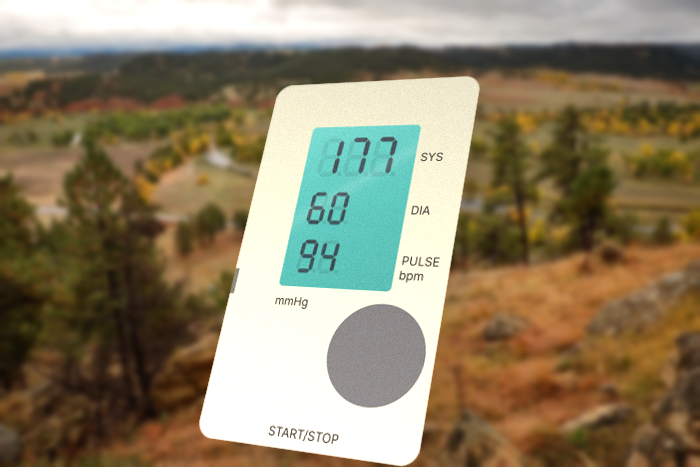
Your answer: **177** mmHg
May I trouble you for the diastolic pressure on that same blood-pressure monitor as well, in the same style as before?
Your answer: **60** mmHg
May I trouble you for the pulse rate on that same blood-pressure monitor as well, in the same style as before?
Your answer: **94** bpm
